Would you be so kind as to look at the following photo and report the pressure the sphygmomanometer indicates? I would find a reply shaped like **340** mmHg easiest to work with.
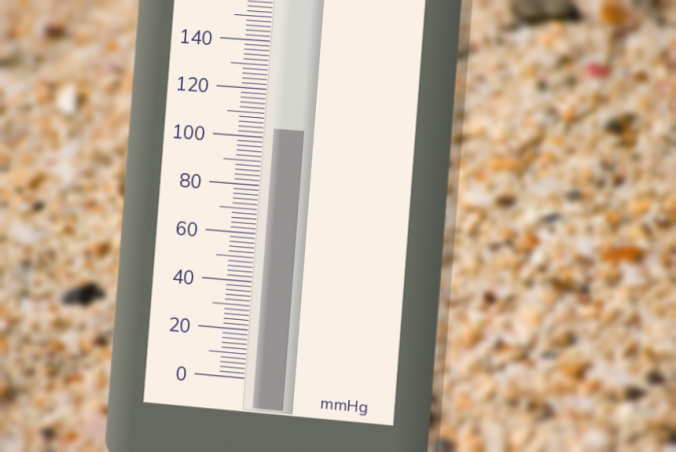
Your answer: **104** mmHg
